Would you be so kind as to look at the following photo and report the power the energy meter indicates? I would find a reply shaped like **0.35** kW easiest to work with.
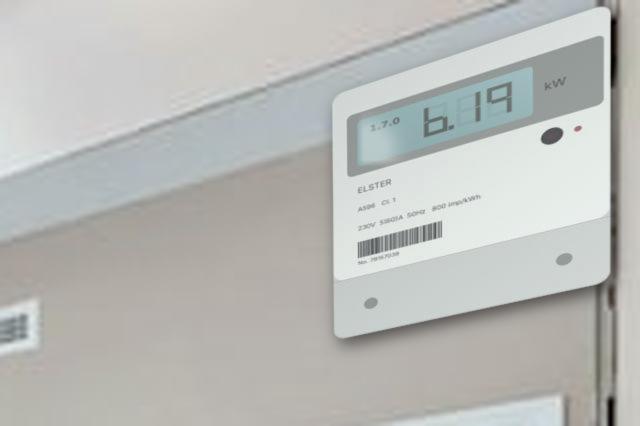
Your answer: **6.19** kW
